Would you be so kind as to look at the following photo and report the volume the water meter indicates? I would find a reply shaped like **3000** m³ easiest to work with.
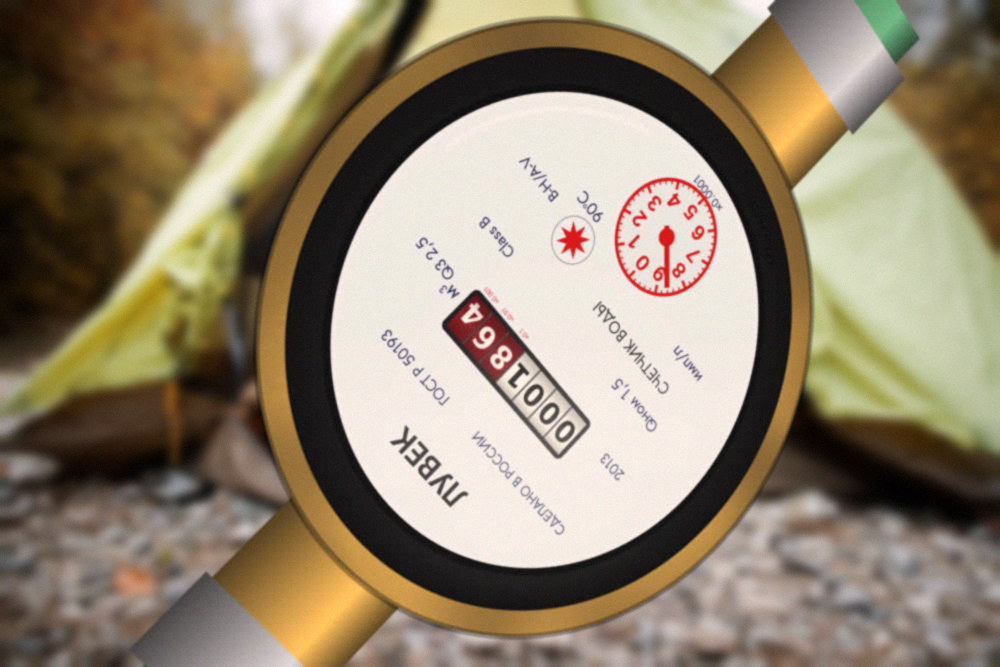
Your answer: **1.8638** m³
